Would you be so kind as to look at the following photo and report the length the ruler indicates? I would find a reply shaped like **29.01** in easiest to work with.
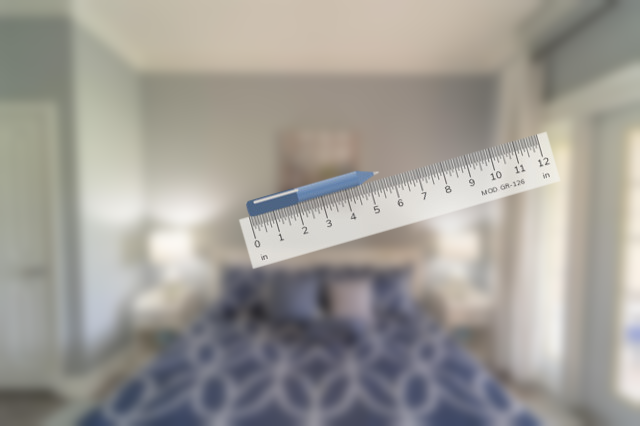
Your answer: **5.5** in
